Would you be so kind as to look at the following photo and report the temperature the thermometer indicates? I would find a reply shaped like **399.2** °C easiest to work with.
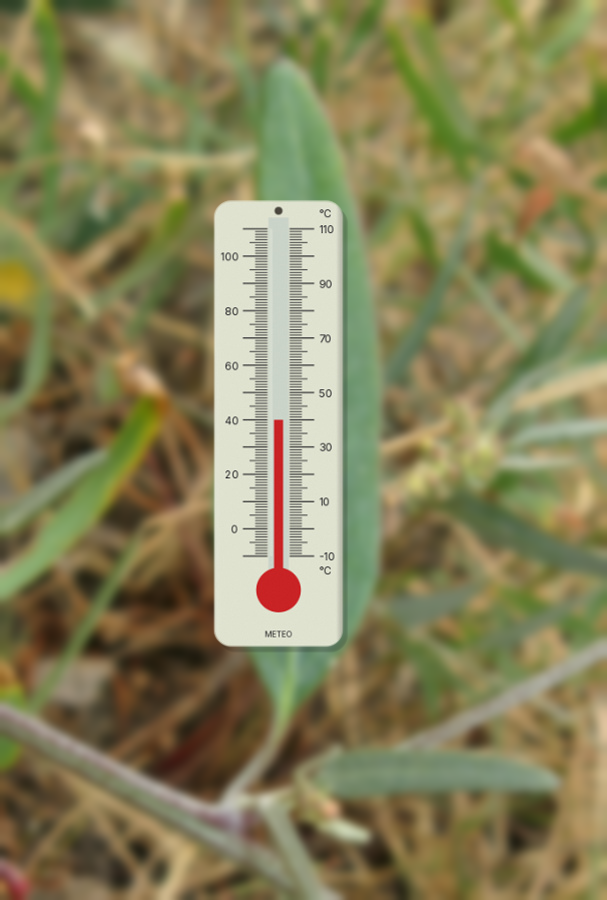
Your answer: **40** °C
